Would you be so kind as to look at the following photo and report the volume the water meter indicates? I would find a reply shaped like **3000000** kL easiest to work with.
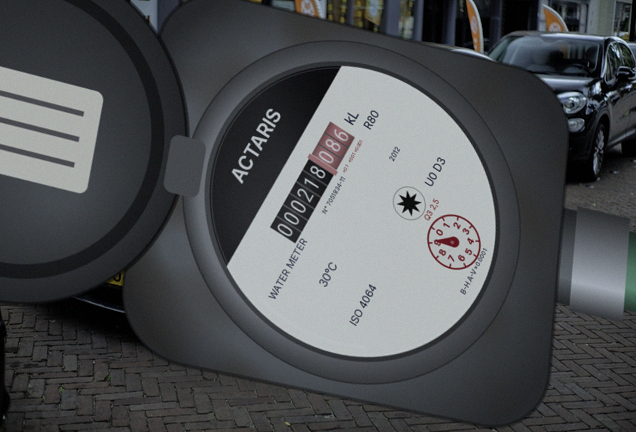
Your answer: **218.0859** kL
